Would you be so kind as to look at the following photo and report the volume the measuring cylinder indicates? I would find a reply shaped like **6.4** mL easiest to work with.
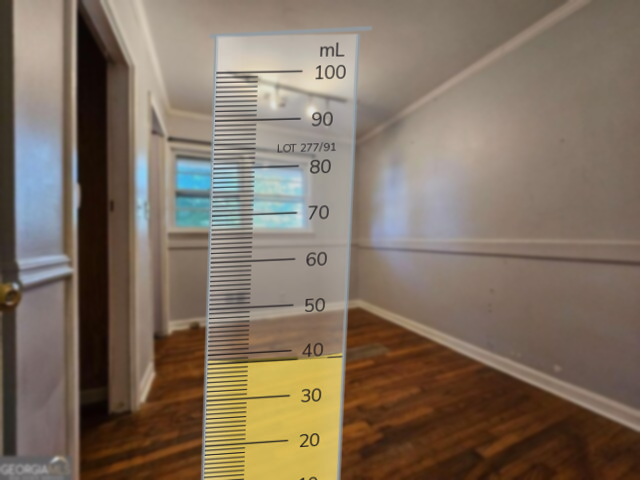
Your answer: **38** mL
